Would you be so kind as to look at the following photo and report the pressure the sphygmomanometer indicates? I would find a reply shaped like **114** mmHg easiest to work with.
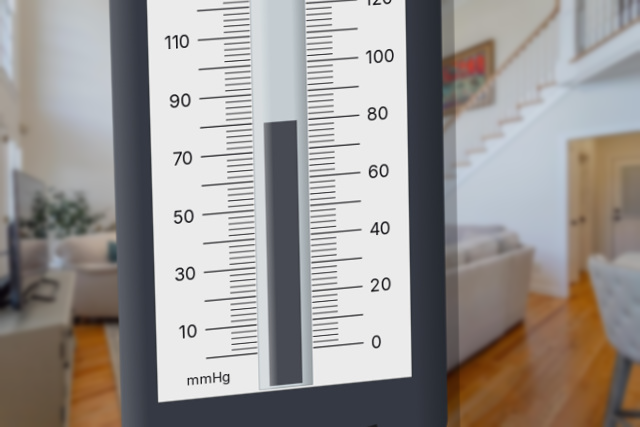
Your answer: **80** mmHg
